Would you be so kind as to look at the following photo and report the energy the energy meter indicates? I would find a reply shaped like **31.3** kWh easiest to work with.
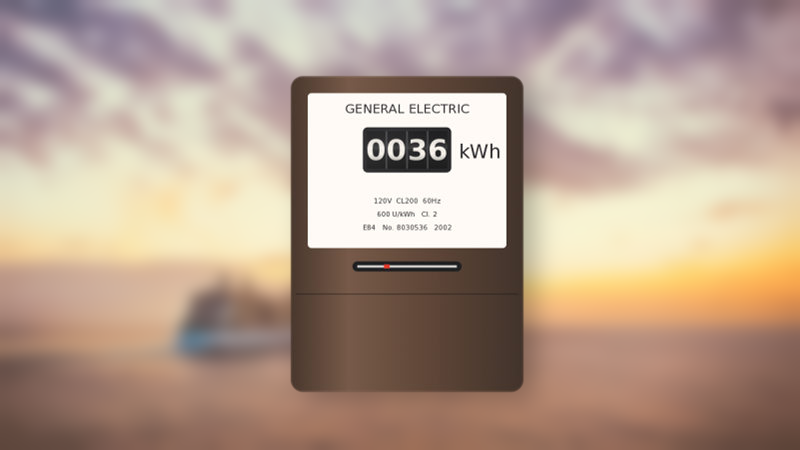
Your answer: **36** kWh
